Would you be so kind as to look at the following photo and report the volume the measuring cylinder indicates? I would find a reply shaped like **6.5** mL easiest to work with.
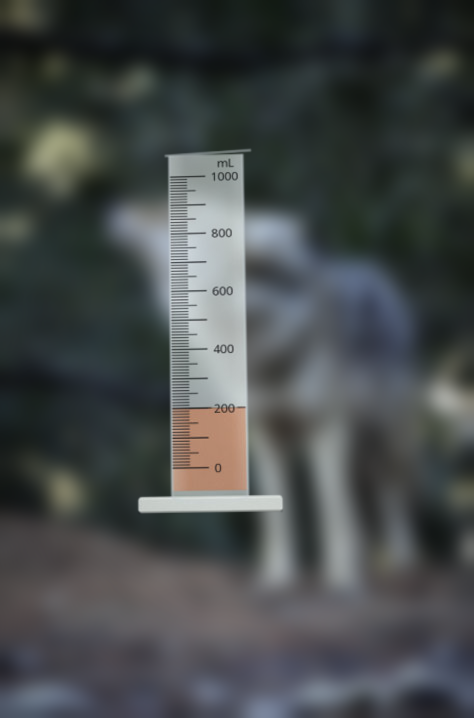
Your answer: **200** mL
